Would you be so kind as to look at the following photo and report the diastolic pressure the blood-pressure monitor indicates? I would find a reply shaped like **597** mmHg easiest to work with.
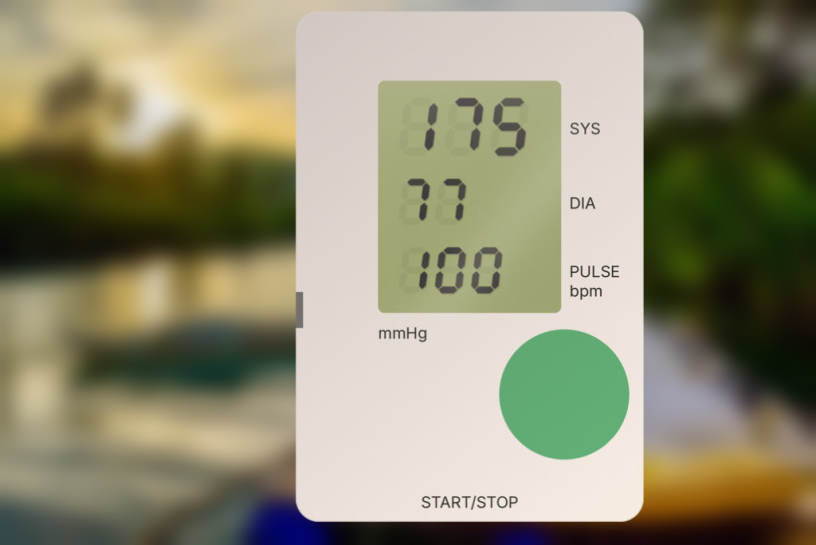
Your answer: **77** mmHg
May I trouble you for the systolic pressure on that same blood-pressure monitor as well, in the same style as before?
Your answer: **175** mmHg
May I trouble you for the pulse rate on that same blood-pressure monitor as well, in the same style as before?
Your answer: **100** bpm
